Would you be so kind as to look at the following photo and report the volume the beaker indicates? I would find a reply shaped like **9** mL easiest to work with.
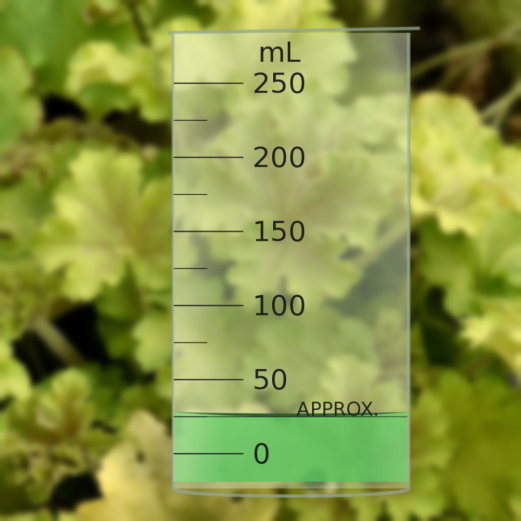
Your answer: **25** mL
